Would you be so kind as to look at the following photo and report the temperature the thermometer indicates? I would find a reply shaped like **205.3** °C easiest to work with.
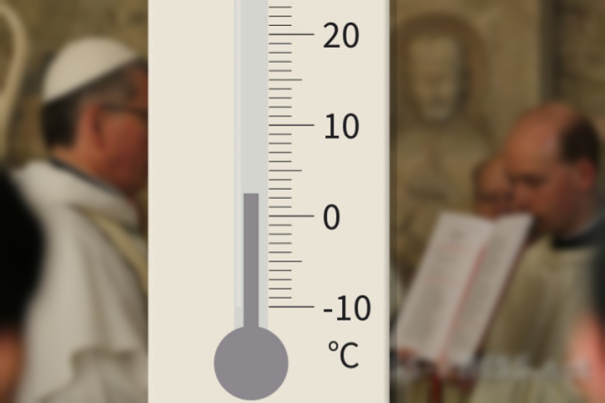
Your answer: **2.5** °C
